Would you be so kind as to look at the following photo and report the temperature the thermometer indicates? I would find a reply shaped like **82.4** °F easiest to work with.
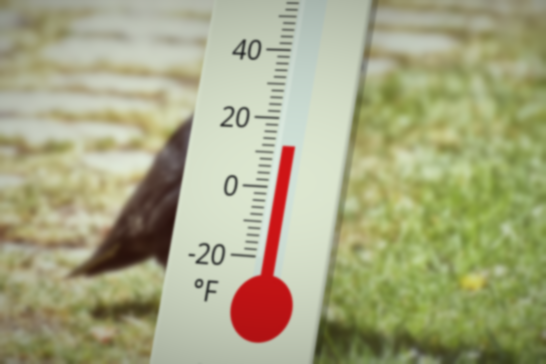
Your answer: **12** °F
